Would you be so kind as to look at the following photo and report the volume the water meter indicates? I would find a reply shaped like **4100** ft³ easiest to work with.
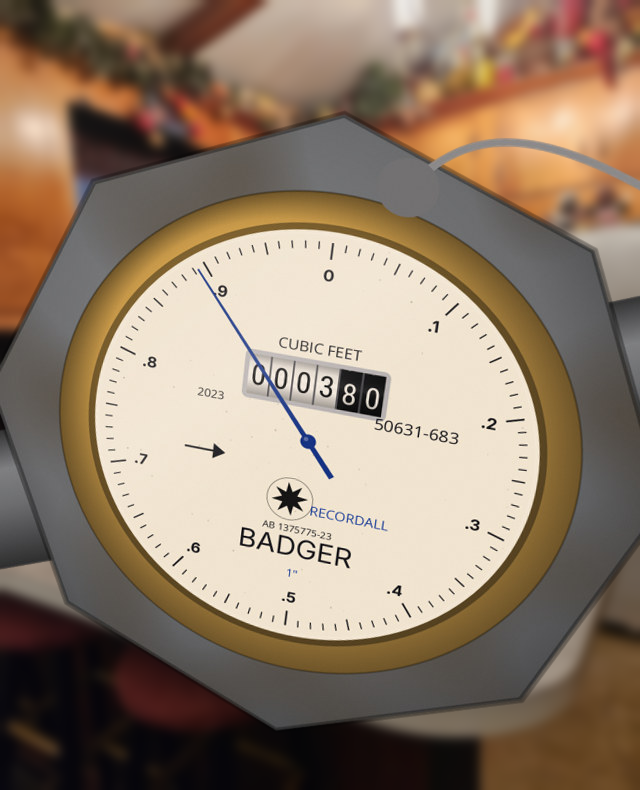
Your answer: **379.89** ft³
